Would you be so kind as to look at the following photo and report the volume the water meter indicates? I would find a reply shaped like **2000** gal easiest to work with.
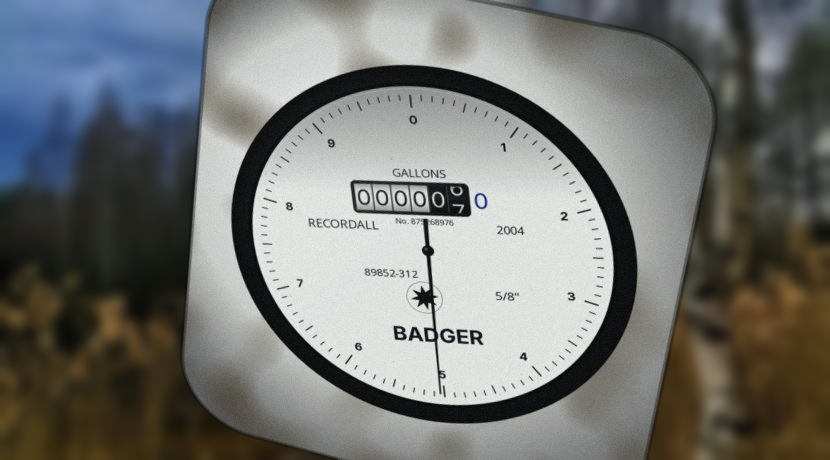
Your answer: **65.0** gal
